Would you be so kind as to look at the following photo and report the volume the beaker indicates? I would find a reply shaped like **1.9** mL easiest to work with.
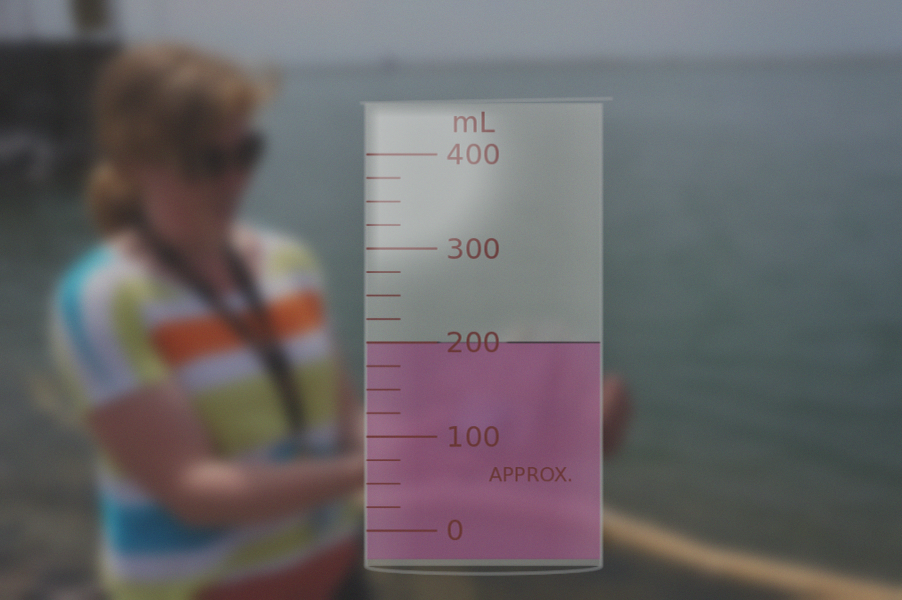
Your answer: **200** mL
